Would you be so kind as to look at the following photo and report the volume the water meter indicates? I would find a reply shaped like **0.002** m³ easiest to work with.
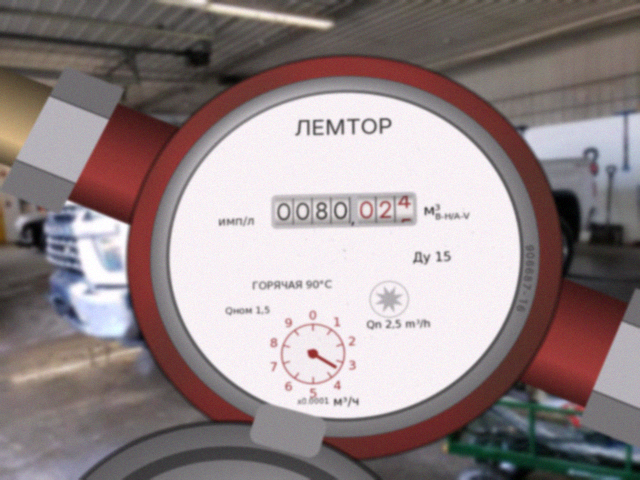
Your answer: **80.0243** m³
